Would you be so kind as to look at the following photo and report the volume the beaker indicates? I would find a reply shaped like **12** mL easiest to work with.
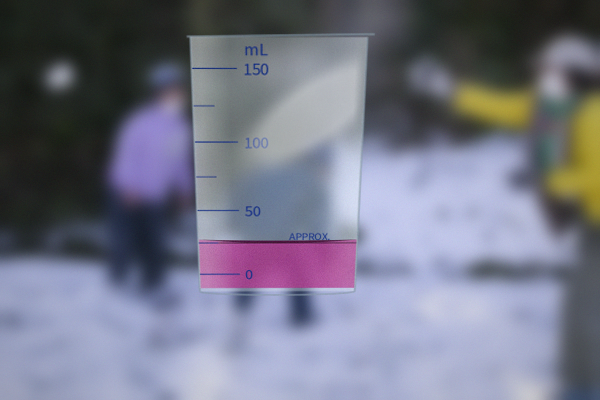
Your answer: **25** mL
